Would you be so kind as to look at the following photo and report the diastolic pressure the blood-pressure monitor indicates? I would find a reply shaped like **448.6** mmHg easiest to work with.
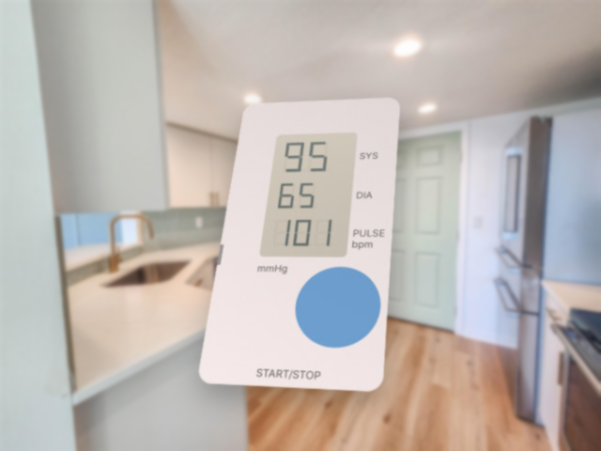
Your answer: **65** mmHg
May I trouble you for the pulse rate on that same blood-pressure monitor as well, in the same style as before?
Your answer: **101** bpm
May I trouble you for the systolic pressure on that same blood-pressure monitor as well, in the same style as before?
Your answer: **95** mmHg
